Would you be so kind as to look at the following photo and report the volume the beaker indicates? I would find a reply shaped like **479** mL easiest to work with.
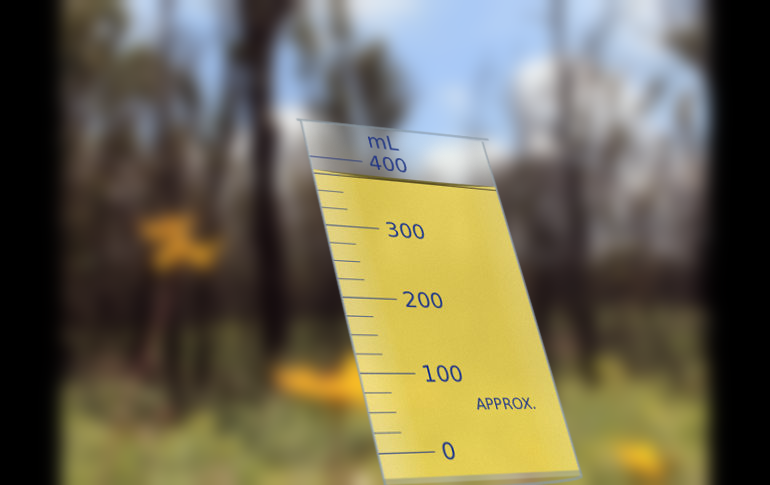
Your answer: **375** mL
